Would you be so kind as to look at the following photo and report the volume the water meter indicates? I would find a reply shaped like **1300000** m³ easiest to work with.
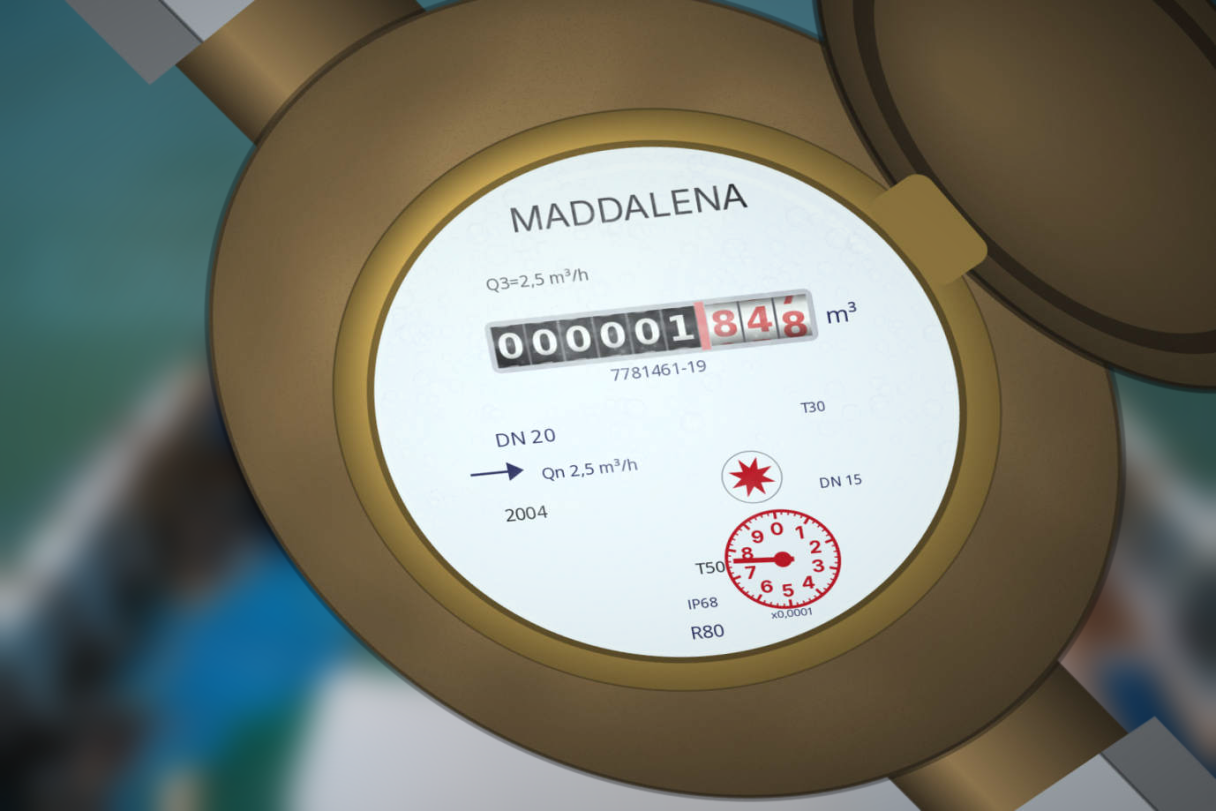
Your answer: **1.8477** m³
